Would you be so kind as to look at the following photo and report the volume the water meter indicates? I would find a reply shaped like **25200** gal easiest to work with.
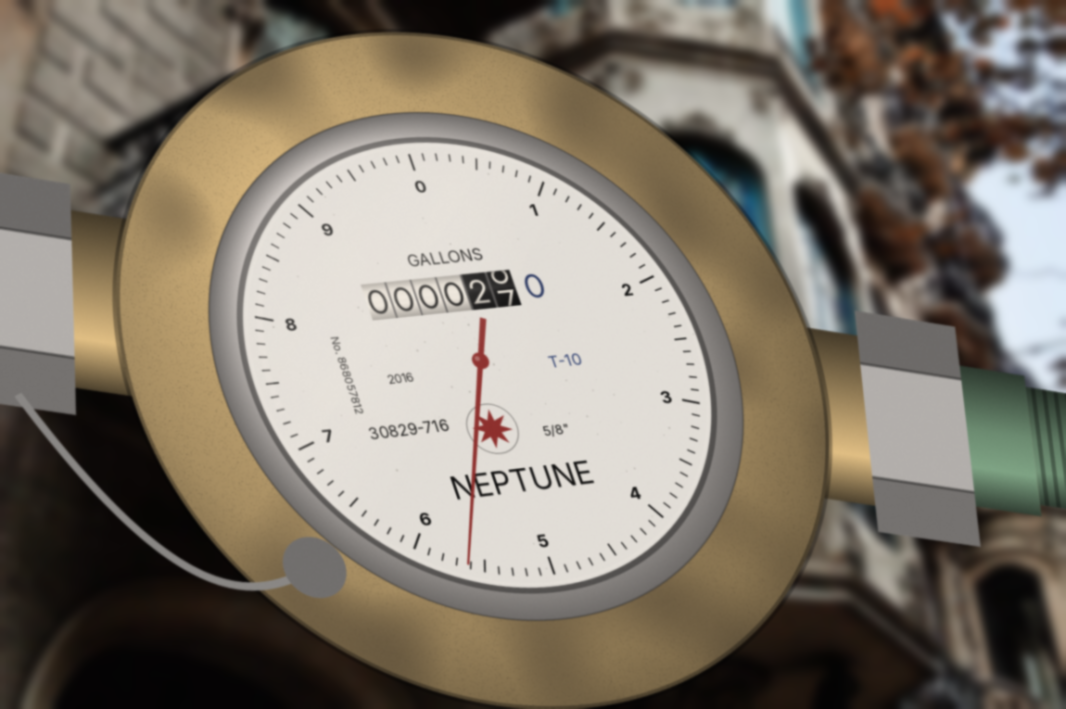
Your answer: **265.6** gal
